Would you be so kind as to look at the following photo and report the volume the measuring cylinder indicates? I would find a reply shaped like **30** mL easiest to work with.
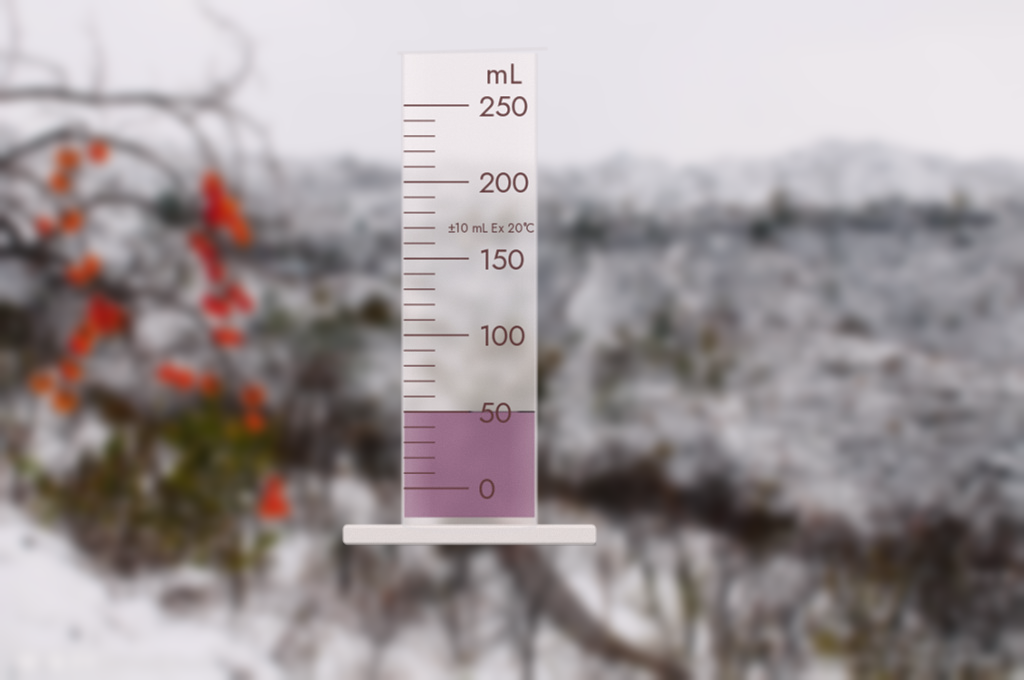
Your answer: **50** mL
